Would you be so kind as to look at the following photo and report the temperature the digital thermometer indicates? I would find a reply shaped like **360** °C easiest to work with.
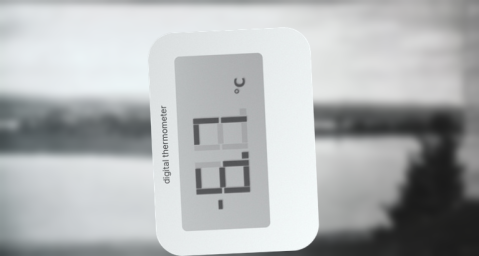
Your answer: **-6.7** °C
